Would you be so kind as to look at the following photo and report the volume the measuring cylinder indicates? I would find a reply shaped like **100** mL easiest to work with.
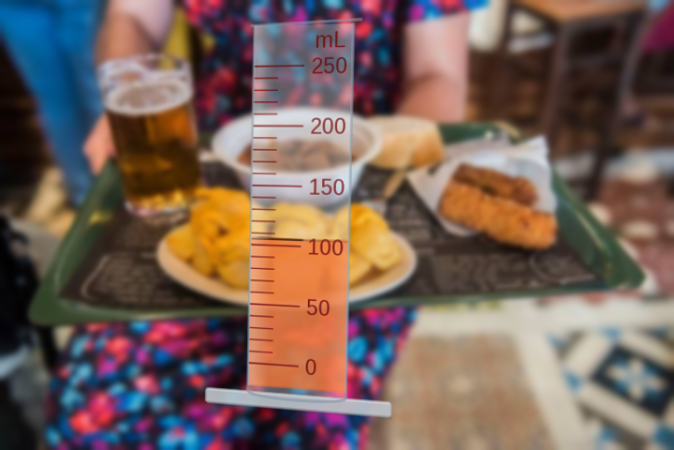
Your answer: **105** mL
